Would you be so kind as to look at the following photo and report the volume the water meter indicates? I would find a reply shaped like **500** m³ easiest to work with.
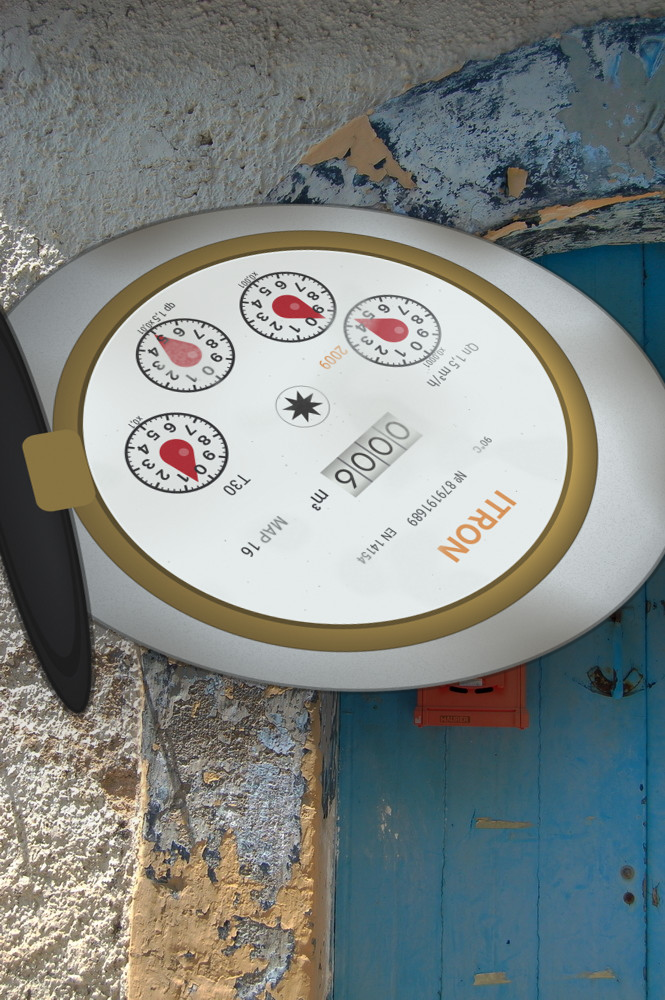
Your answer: **6.0494** m³
